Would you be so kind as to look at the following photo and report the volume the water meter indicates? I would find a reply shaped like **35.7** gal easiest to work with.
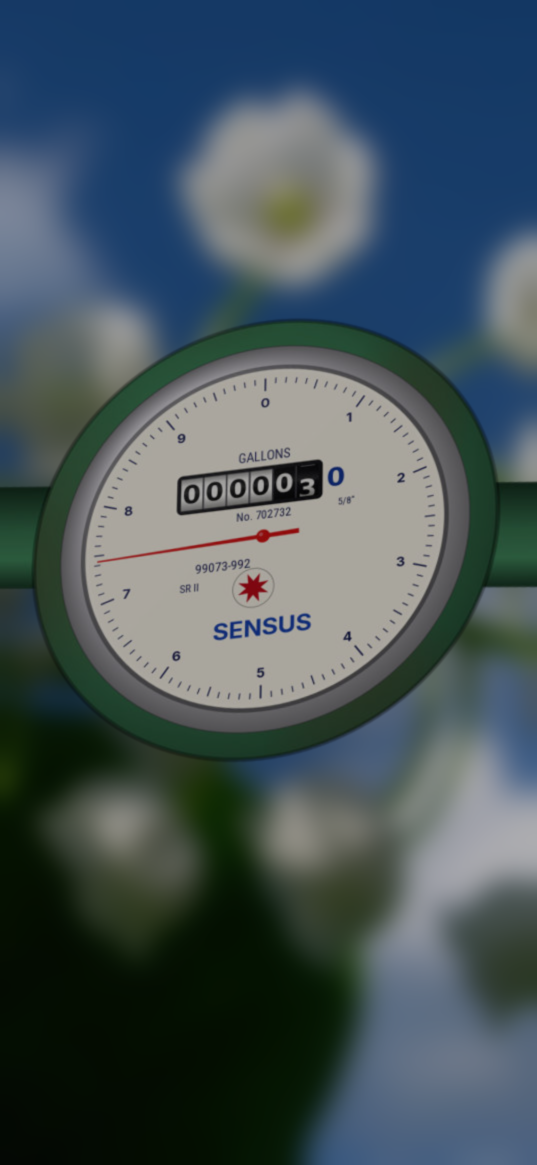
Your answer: **27.4** gal
